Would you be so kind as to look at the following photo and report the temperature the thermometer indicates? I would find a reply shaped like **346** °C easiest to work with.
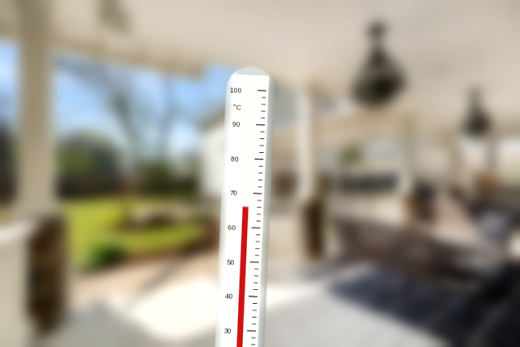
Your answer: **66** °C
